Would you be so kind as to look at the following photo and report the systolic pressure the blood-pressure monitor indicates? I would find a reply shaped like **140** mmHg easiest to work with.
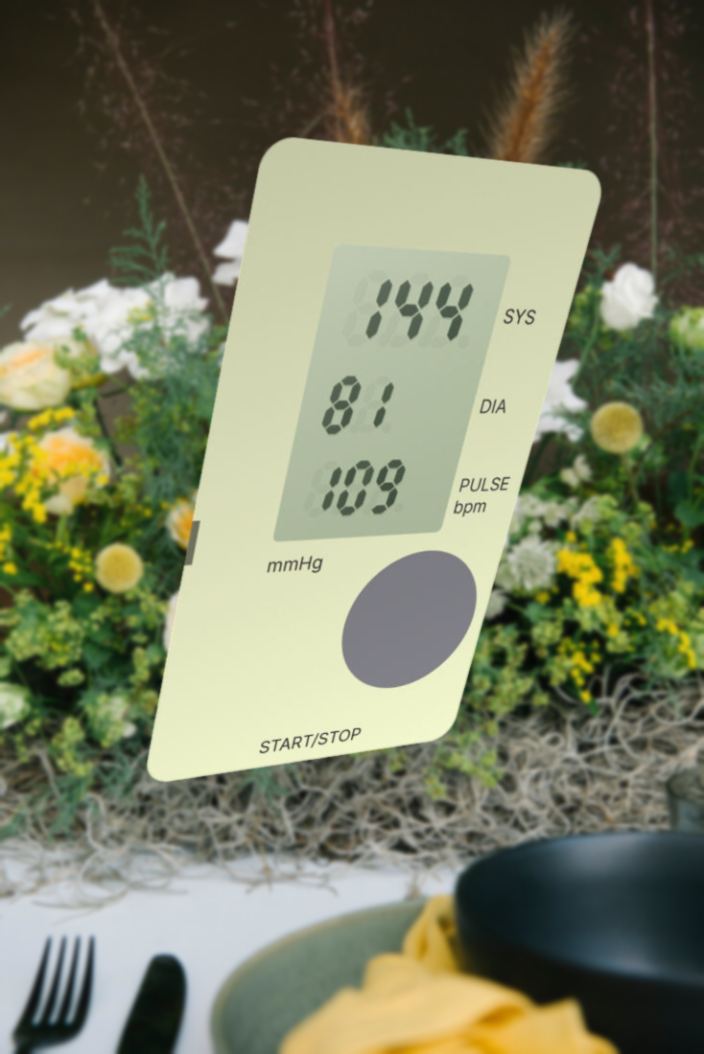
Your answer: **144** mmHg
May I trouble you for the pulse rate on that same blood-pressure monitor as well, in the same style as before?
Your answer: **109** bpm
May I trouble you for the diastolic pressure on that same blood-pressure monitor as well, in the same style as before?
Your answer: **81** mmHg
